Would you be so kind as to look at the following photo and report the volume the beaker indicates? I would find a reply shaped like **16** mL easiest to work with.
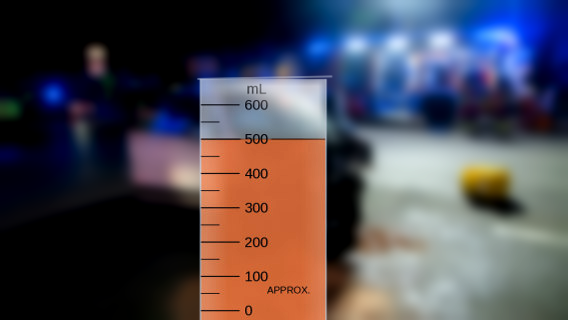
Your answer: **500** mL
